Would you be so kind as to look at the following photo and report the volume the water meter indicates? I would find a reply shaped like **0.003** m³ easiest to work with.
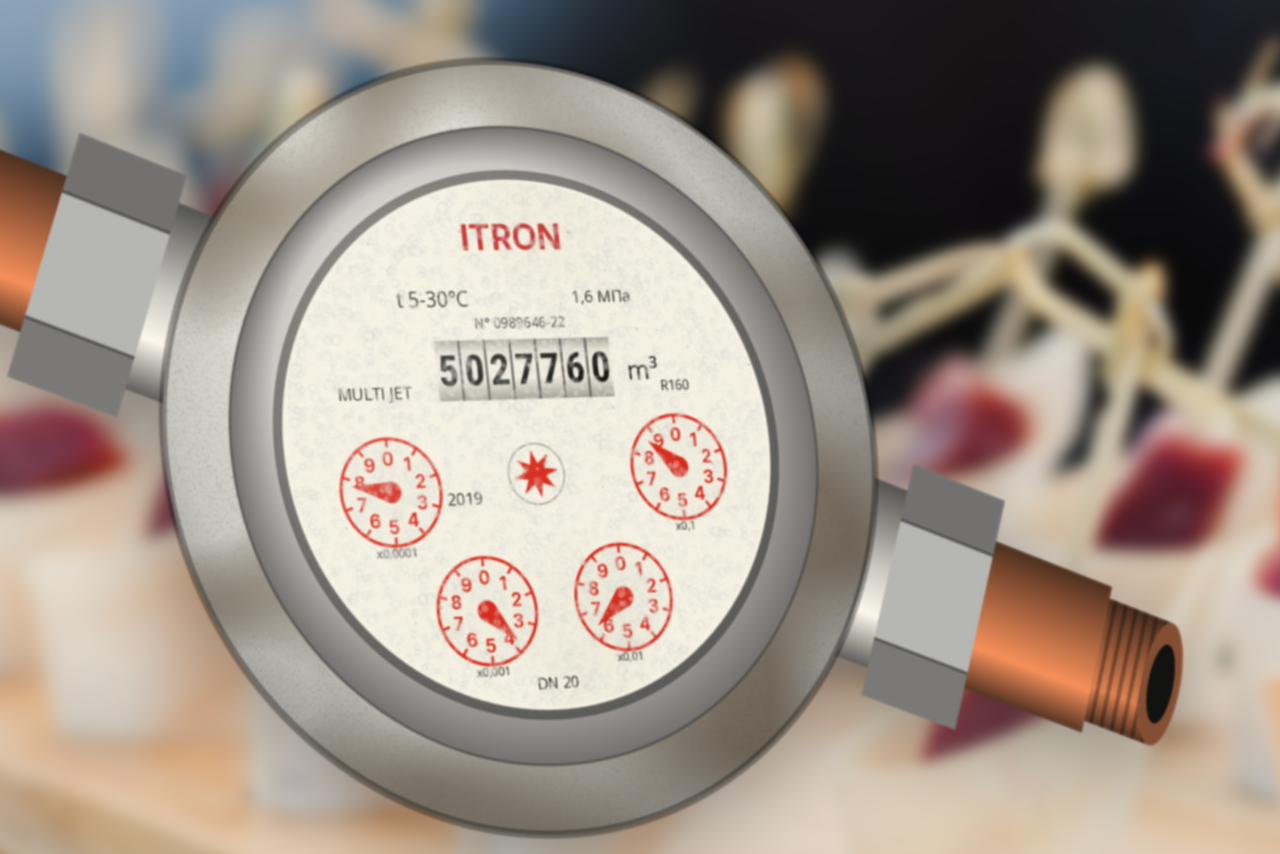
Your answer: **5027760.8637** m³
